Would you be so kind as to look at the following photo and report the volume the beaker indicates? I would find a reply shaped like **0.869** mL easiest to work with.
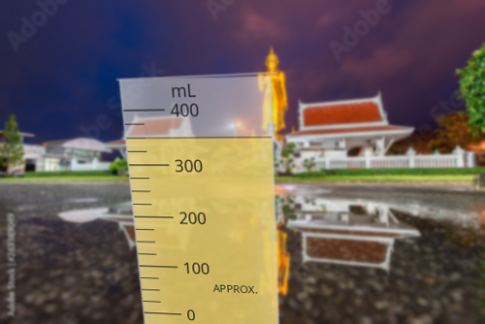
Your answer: **350** mL
